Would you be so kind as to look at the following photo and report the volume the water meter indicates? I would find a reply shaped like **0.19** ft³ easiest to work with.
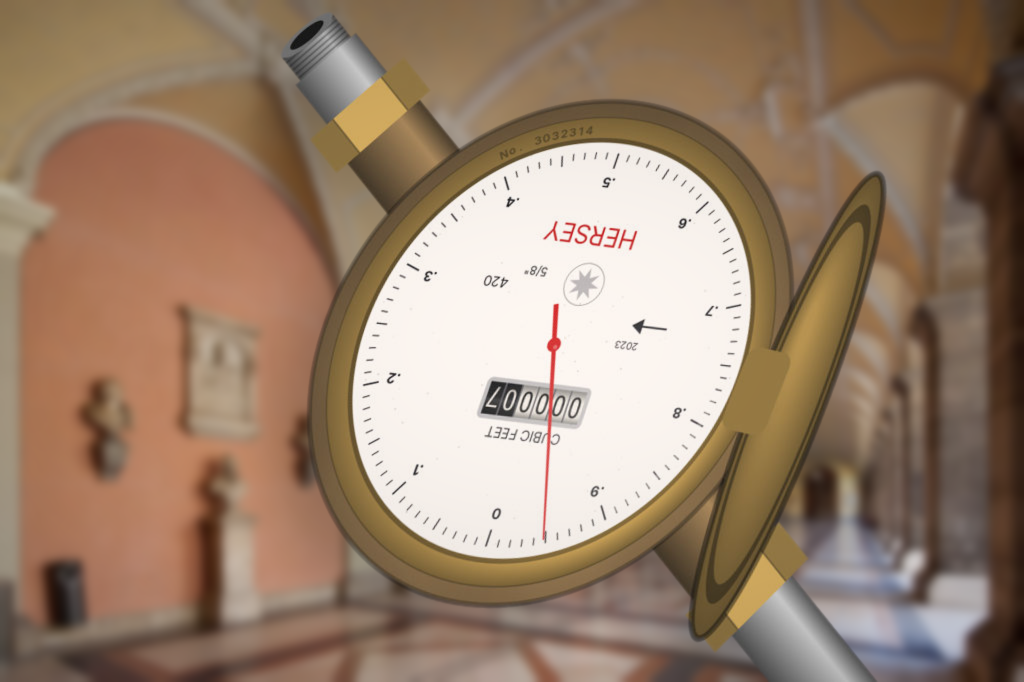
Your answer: **6.95** ft³
